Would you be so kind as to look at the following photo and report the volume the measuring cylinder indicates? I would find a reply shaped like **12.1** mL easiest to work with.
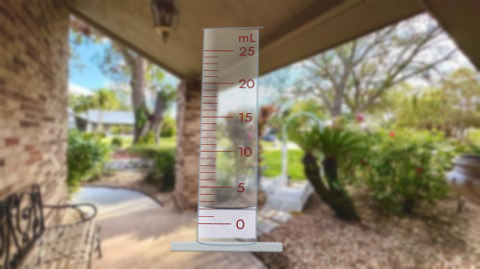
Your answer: **2** mL
